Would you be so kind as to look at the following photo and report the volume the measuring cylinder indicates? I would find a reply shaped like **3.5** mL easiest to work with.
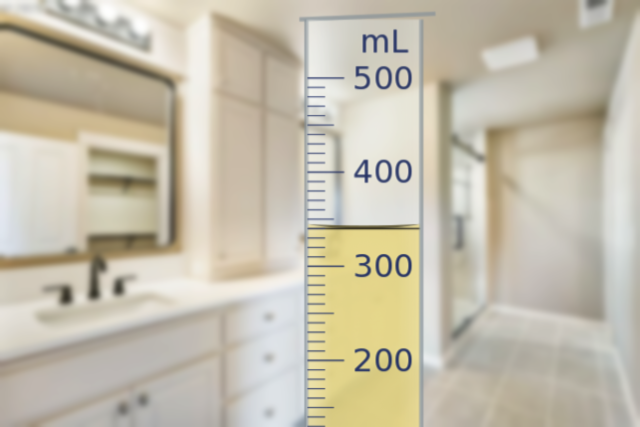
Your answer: **340** mL
